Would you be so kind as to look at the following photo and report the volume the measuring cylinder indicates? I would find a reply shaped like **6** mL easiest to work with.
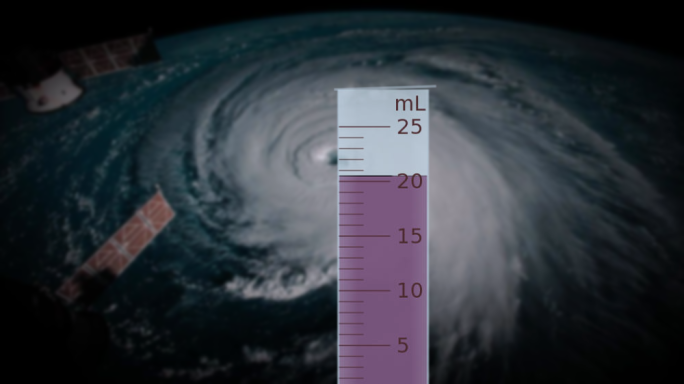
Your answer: **20.5** mL
